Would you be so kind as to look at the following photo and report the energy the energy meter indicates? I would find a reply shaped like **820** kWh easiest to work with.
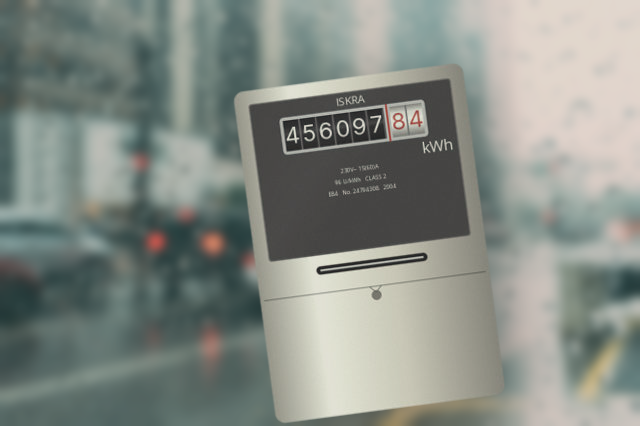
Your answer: **456097.84** kWh
